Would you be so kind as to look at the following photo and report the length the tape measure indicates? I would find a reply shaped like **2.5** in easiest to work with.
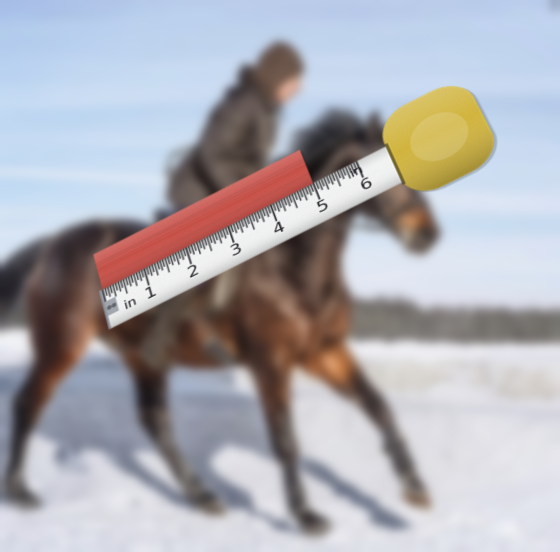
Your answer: **5** in
